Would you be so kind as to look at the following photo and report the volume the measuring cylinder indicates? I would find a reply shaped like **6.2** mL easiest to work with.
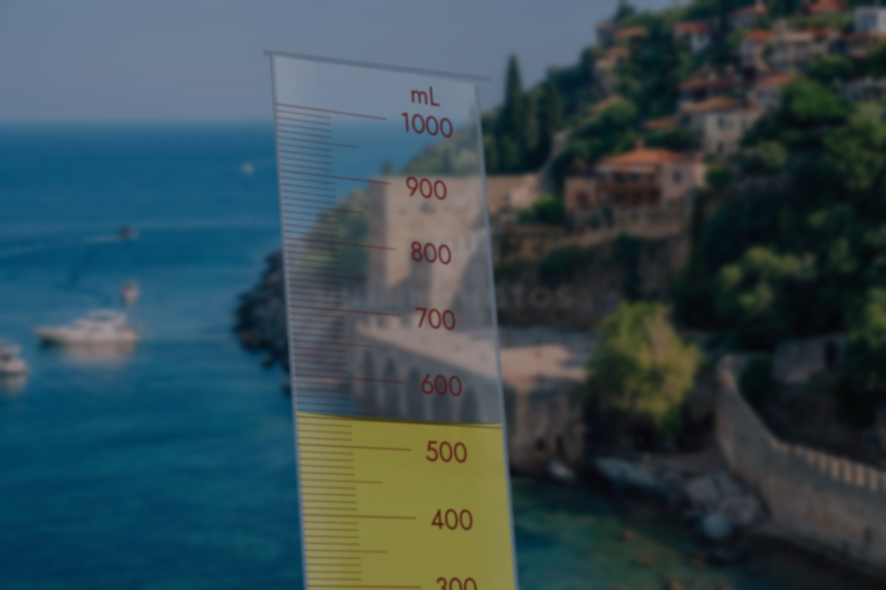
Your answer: **540** mL
